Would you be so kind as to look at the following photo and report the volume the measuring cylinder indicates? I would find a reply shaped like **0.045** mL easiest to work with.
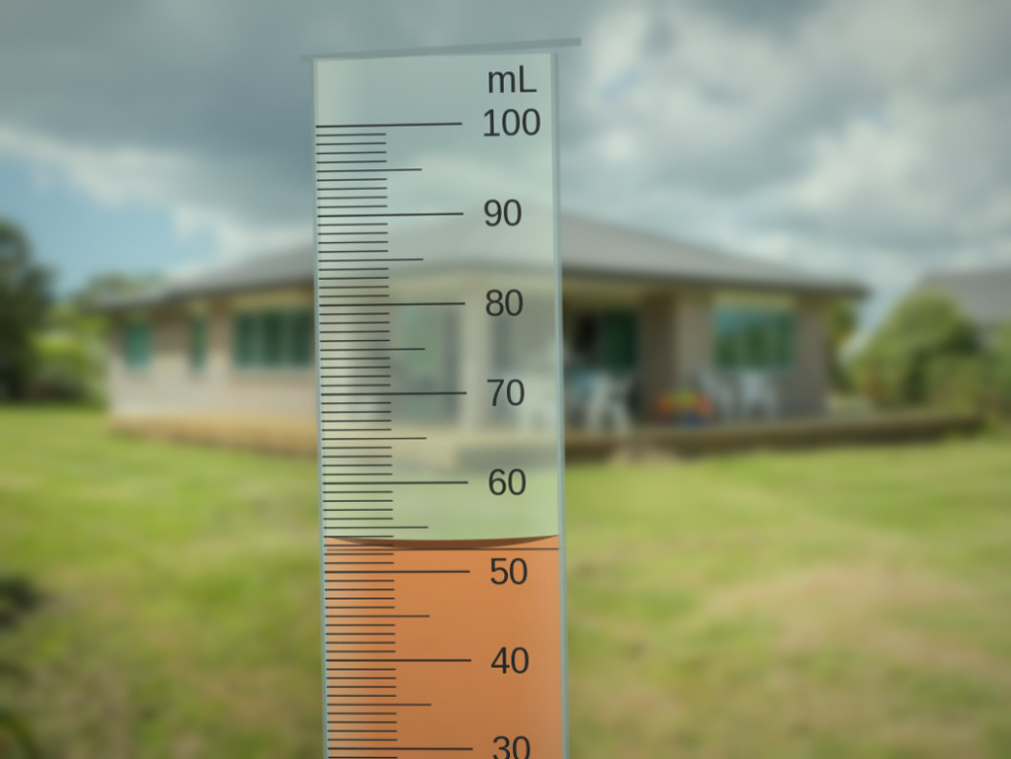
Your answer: **52.5** mL
